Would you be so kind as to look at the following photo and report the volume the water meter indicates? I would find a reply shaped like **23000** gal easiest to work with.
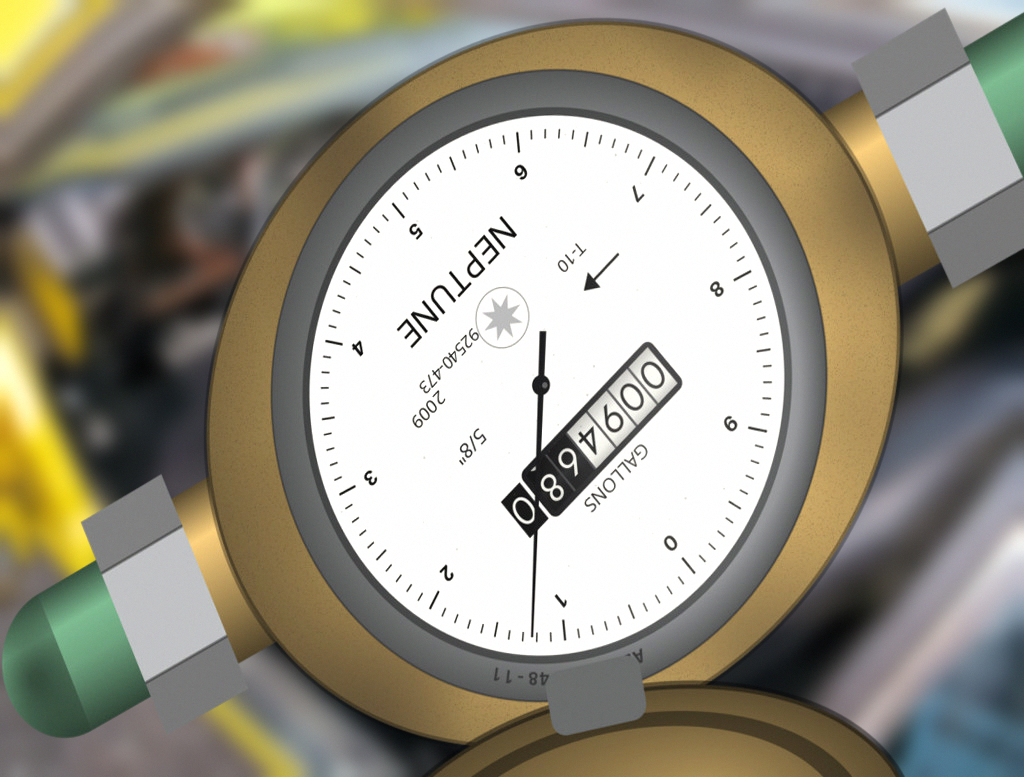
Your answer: **94681.2** gal
